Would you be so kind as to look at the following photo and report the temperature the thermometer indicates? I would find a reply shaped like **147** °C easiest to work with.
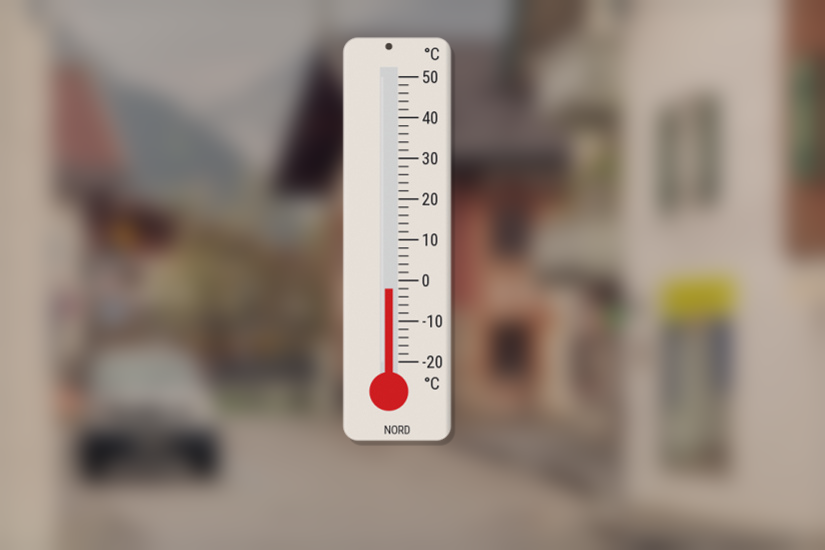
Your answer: **-2** °C
